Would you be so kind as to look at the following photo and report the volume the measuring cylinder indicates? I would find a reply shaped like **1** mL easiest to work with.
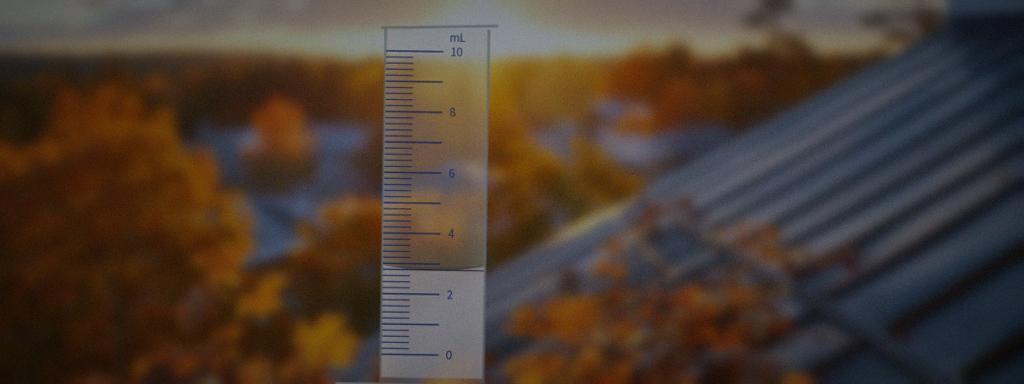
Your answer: **2.8** mL
